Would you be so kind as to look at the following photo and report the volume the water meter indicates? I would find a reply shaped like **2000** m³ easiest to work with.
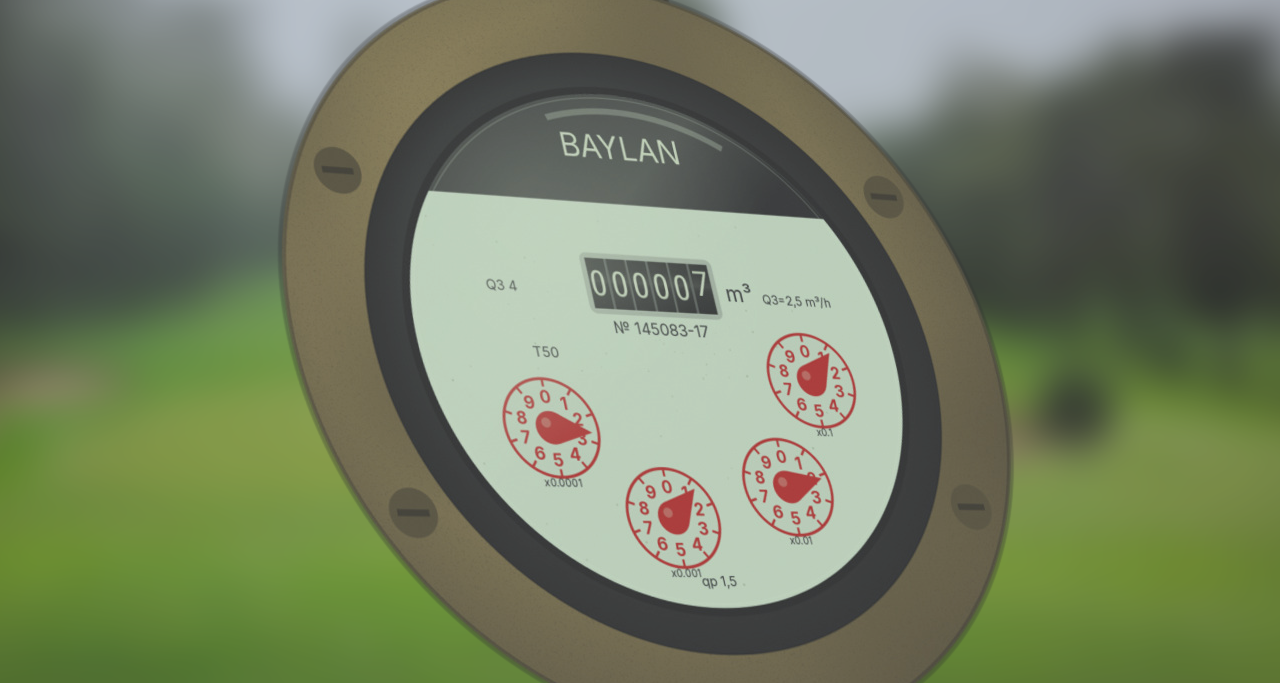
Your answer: **7.1212** m³
